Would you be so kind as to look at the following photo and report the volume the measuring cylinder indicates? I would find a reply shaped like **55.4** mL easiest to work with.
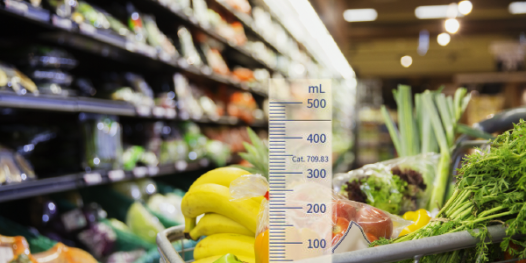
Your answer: **450** mL
